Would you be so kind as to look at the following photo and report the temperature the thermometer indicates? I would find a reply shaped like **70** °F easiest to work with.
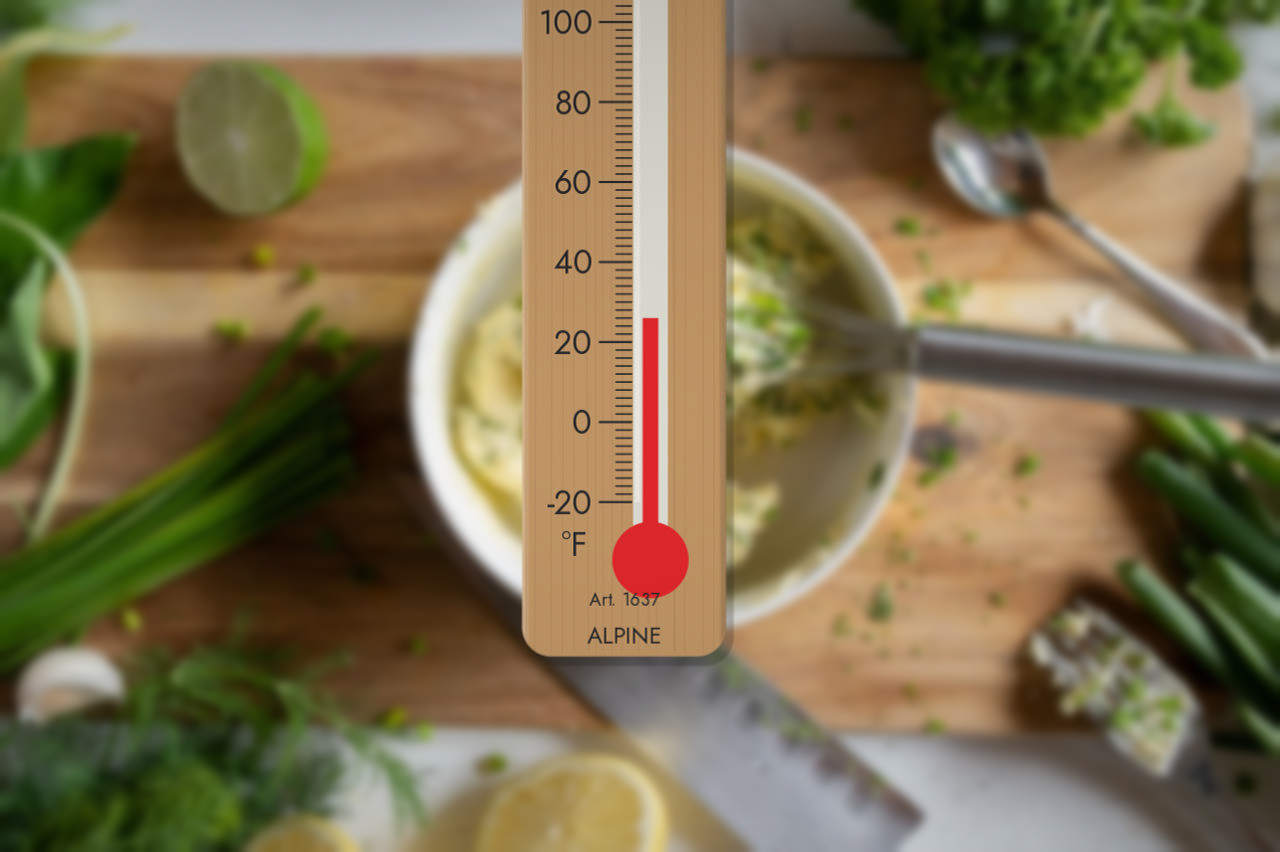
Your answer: **26** °F
